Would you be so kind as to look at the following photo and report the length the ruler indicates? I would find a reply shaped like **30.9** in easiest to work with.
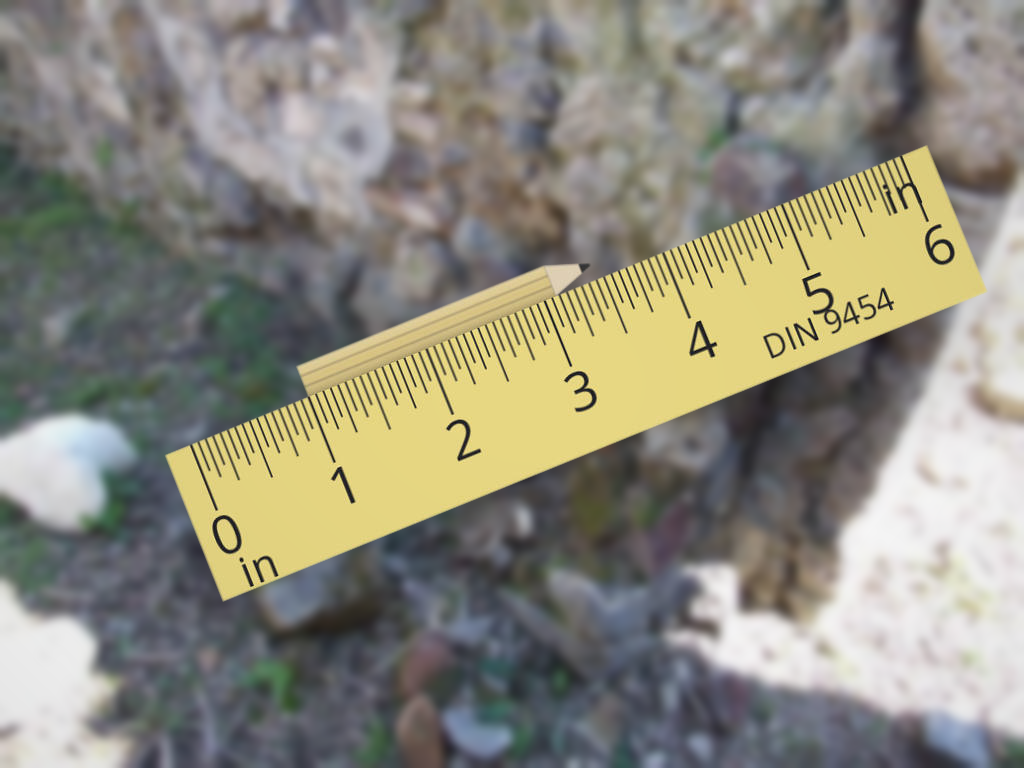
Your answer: **2.4375** in
